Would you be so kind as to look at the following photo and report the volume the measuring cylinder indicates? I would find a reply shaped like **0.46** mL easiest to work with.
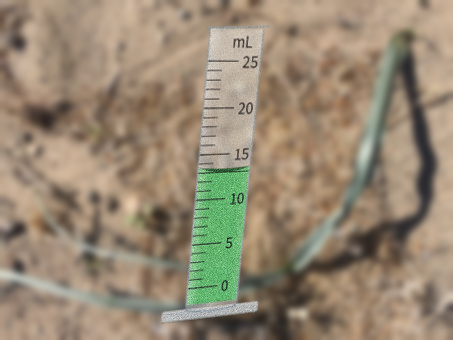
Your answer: **13** mL
